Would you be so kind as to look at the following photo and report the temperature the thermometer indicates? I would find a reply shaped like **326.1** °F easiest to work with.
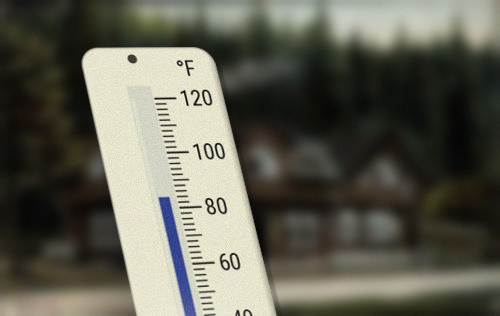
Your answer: **84** °F
